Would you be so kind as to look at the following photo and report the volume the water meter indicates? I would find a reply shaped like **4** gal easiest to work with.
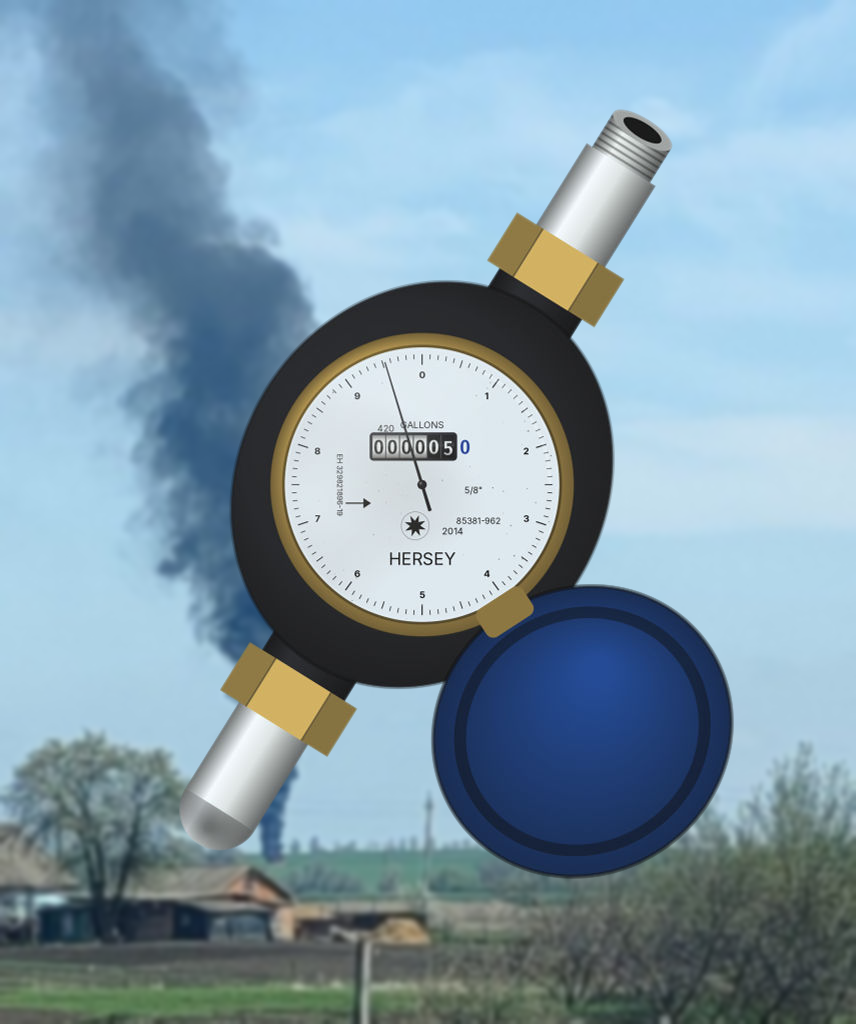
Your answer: **49.5** gal
